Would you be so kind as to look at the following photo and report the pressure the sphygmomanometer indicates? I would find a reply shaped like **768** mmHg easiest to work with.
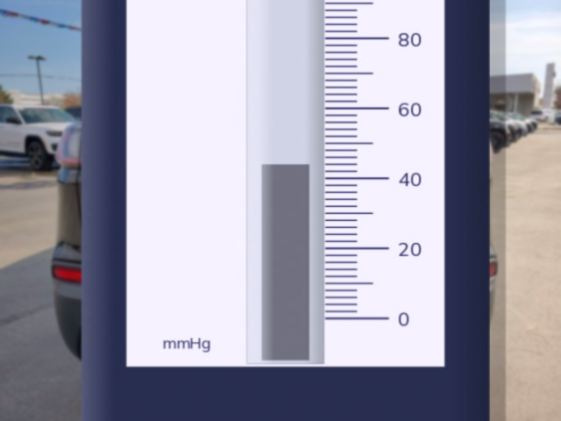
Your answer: **44** mmHg
